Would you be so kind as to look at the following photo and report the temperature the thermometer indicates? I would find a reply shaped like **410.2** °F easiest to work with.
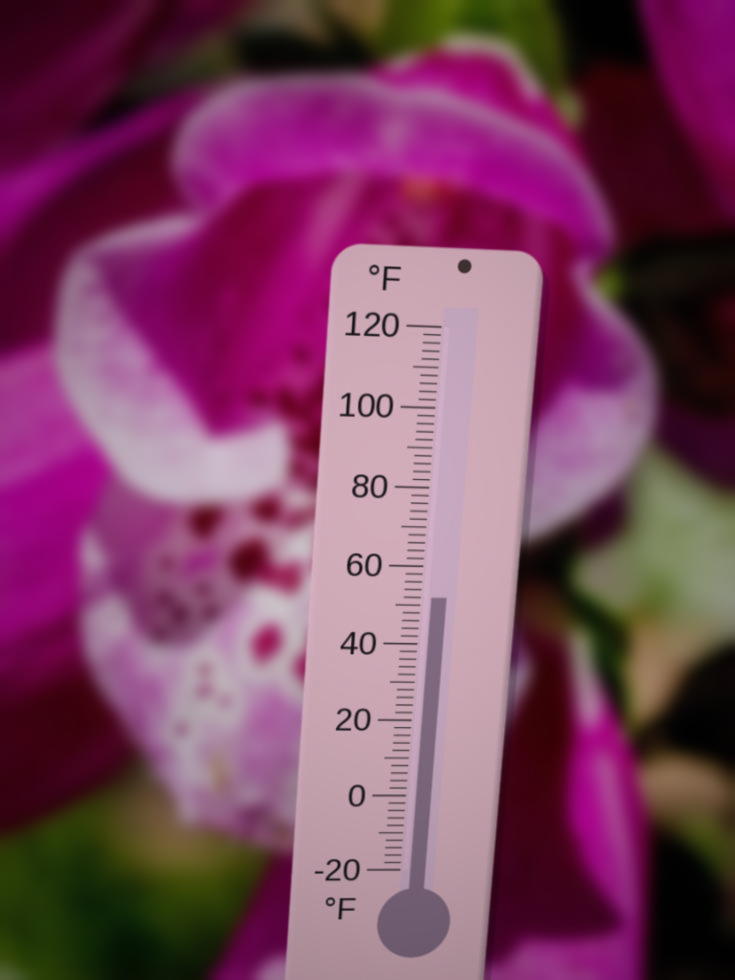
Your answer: **52** °F
